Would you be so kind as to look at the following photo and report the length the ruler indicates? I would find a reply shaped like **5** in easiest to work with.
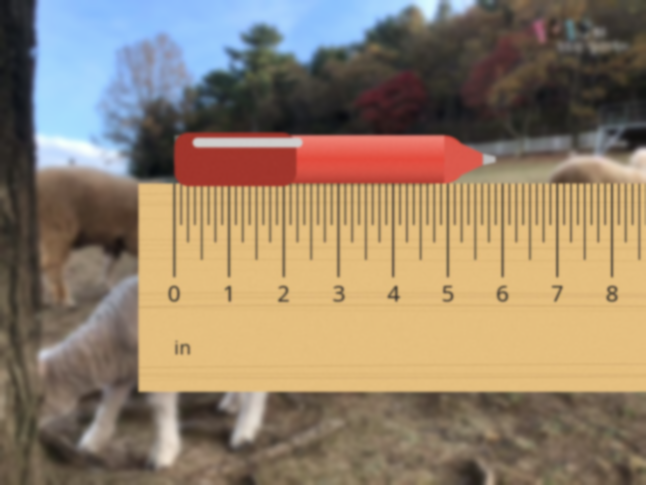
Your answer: **5.875** in
